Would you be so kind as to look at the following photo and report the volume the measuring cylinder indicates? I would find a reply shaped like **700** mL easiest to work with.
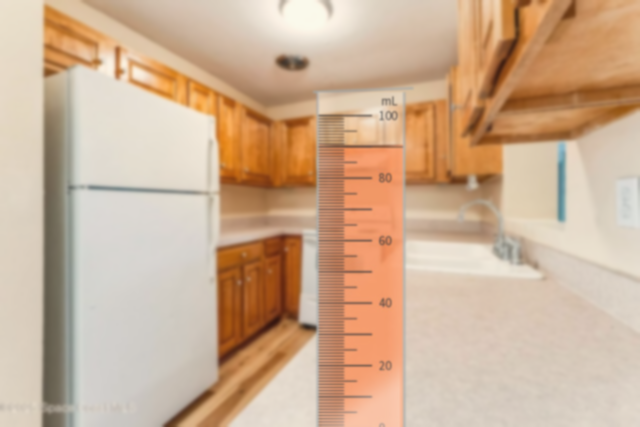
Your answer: **90** mL
